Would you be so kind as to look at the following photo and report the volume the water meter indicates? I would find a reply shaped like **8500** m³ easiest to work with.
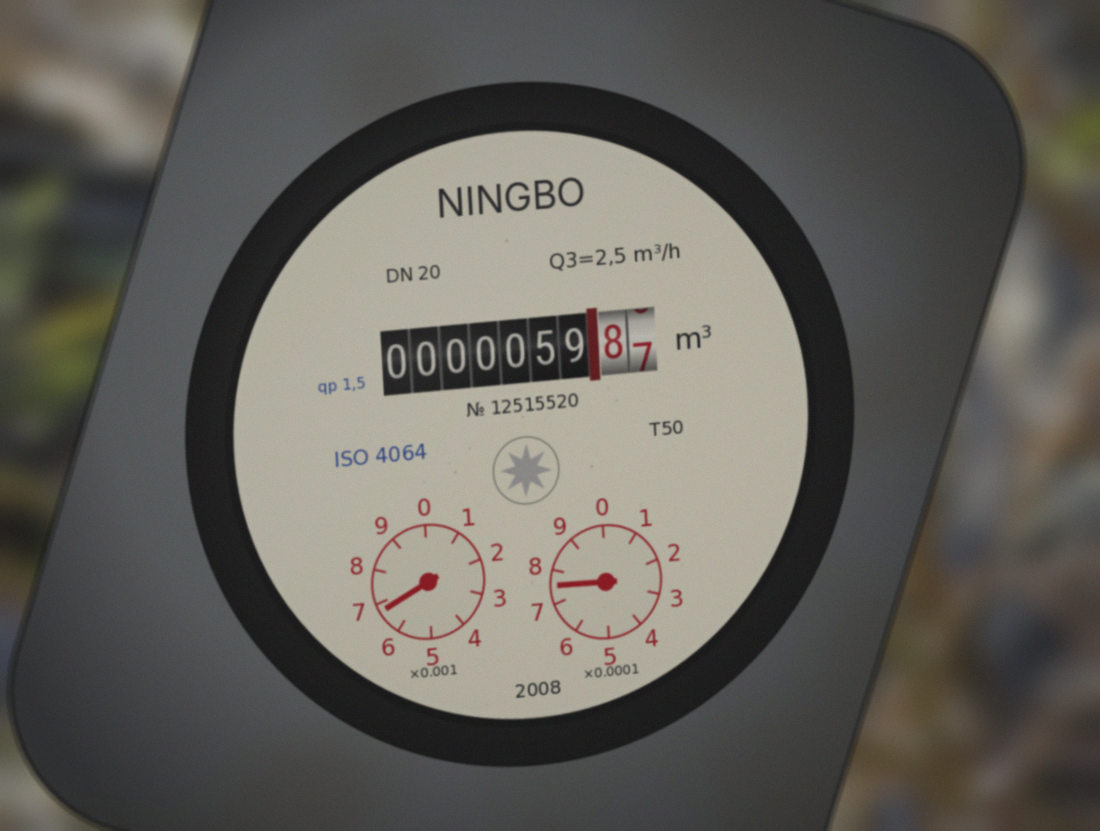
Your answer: **59.8667** m³
